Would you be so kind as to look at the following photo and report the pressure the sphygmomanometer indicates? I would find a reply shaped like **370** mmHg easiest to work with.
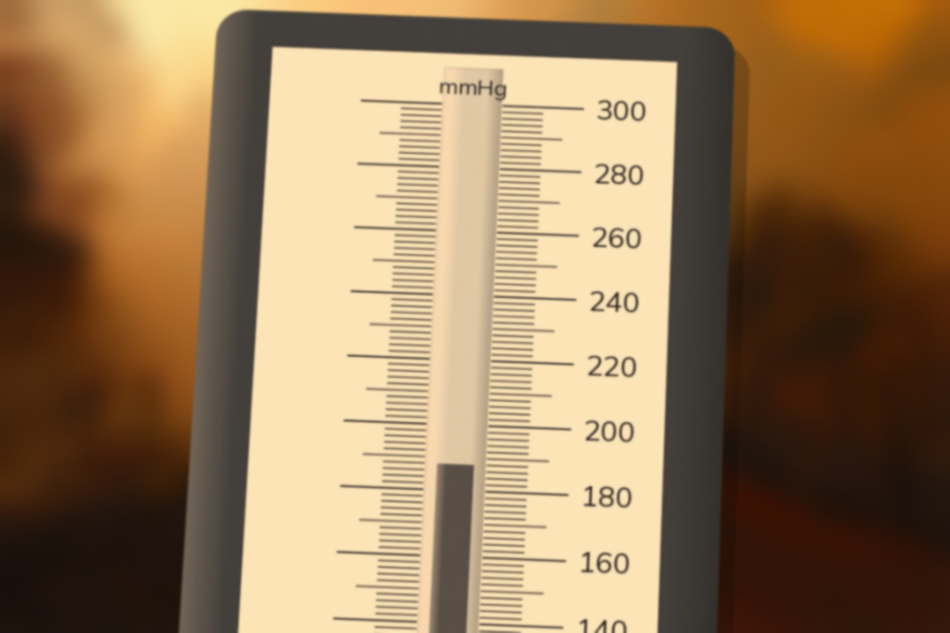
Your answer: **188** mmHg
